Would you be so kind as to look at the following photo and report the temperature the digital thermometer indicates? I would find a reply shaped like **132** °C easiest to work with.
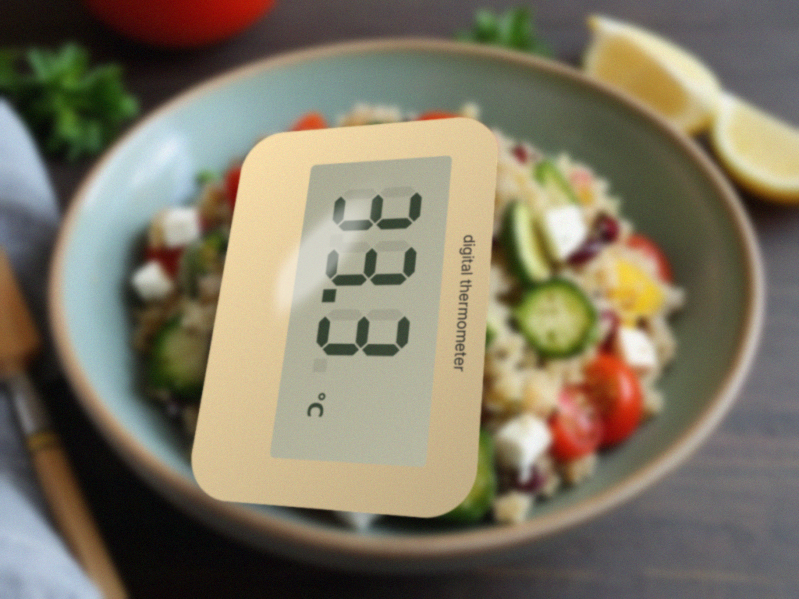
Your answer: **33.3** °C
